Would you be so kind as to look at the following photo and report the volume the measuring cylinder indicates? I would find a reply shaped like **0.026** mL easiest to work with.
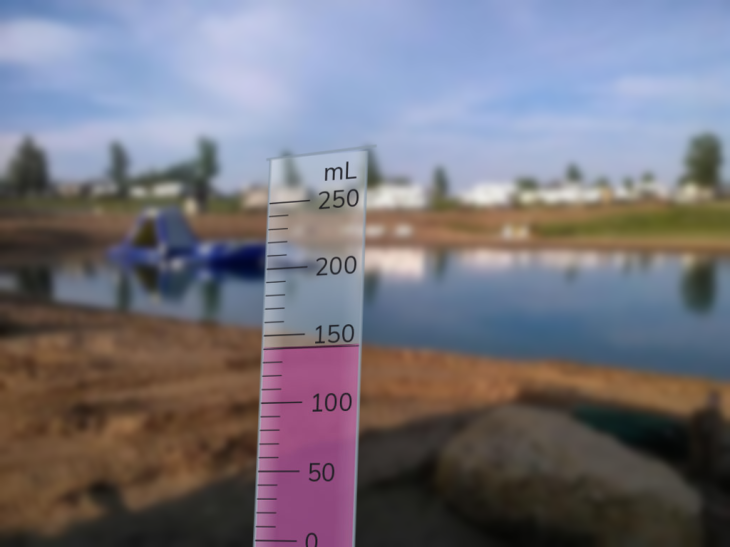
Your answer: **140** mL
